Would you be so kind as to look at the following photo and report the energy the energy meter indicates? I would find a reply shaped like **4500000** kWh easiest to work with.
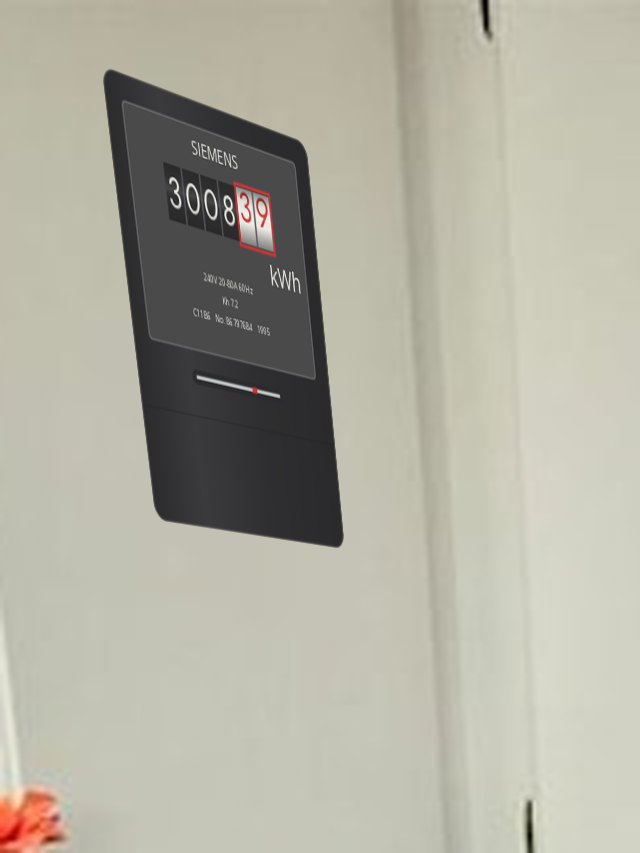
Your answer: **3008.39** kWh
